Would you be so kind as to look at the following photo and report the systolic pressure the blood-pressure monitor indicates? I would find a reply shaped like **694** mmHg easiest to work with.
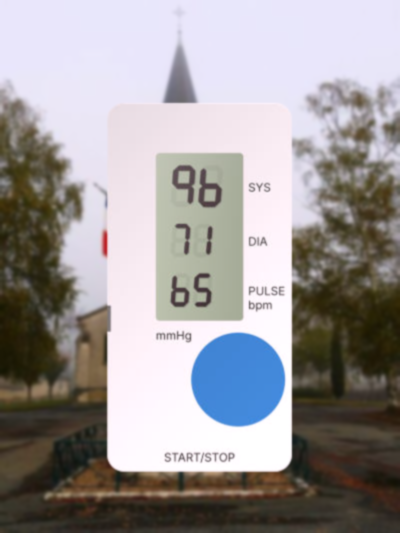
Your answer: **96** mmHg
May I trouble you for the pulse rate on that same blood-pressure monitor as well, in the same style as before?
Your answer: **65** bpm
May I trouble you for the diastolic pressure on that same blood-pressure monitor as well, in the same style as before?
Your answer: **71** mmHg
